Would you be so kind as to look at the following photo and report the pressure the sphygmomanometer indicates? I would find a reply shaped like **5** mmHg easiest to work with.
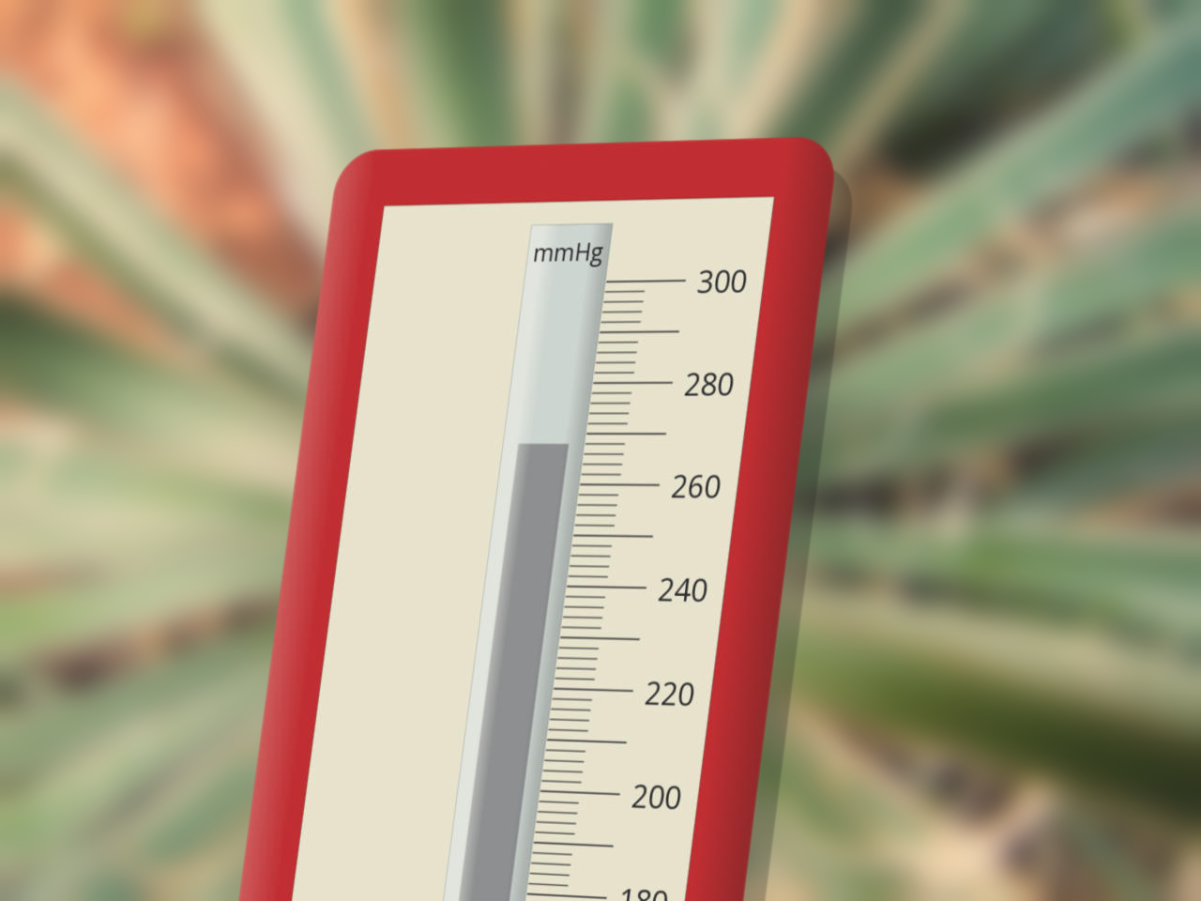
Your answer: **268** mmHg
